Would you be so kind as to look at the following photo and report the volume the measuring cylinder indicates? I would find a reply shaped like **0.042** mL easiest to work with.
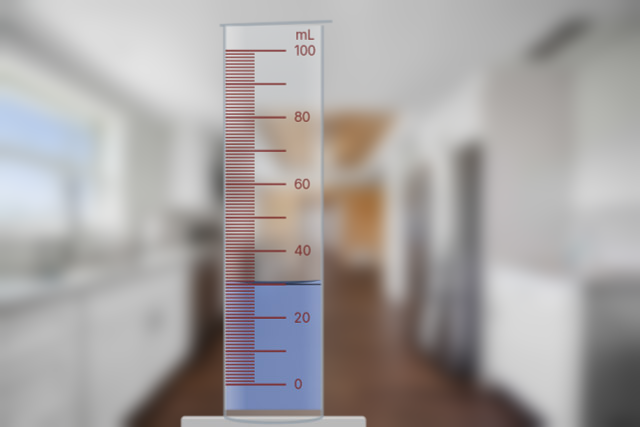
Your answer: **30** mL
